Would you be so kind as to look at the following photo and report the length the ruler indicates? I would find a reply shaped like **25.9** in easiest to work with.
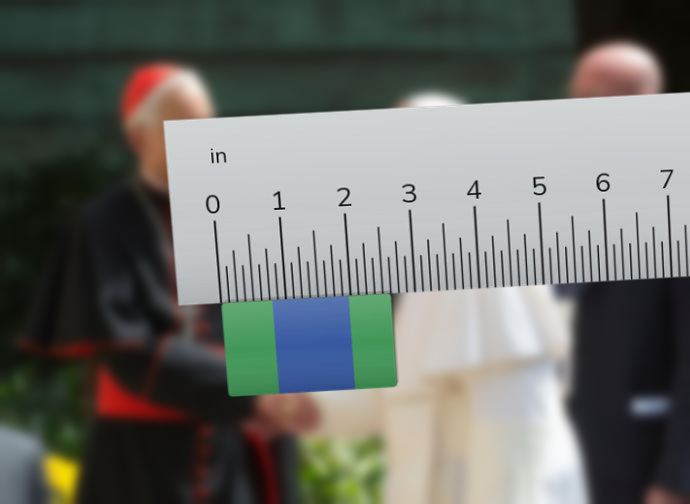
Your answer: **2.625** in
